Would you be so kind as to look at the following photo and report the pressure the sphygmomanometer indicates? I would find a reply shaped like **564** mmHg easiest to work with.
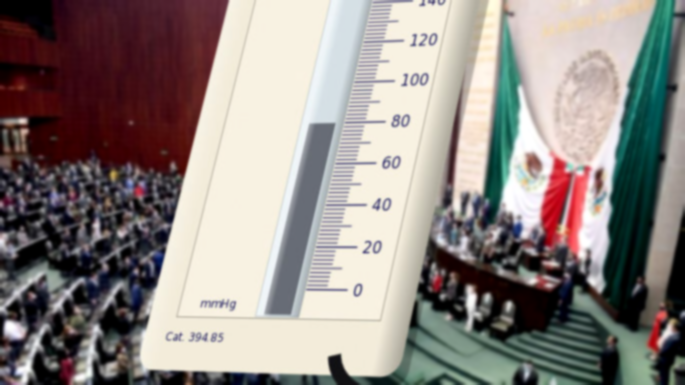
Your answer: **80** mmHg
